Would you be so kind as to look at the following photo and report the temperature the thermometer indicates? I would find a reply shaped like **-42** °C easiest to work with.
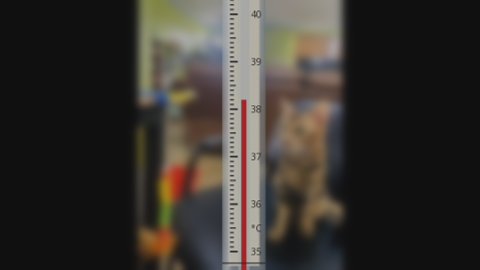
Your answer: **38.2** °C
